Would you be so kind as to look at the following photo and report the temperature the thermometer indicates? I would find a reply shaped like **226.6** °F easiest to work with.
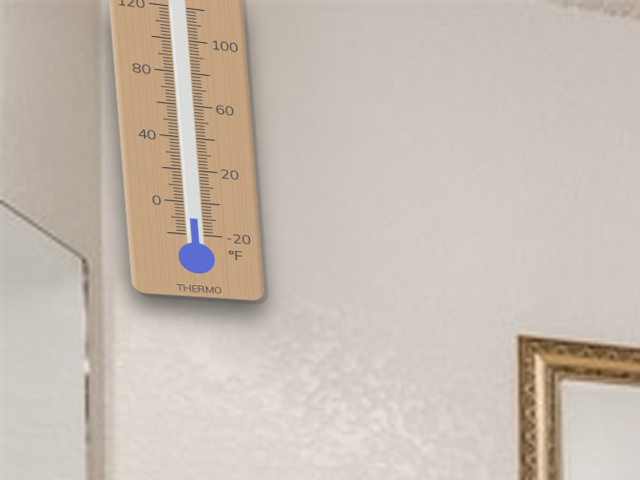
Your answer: **-10** °F
